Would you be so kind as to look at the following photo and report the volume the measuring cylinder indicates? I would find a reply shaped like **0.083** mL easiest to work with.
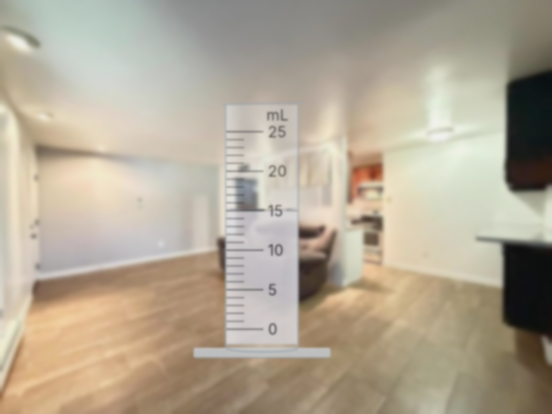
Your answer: **15** mL
